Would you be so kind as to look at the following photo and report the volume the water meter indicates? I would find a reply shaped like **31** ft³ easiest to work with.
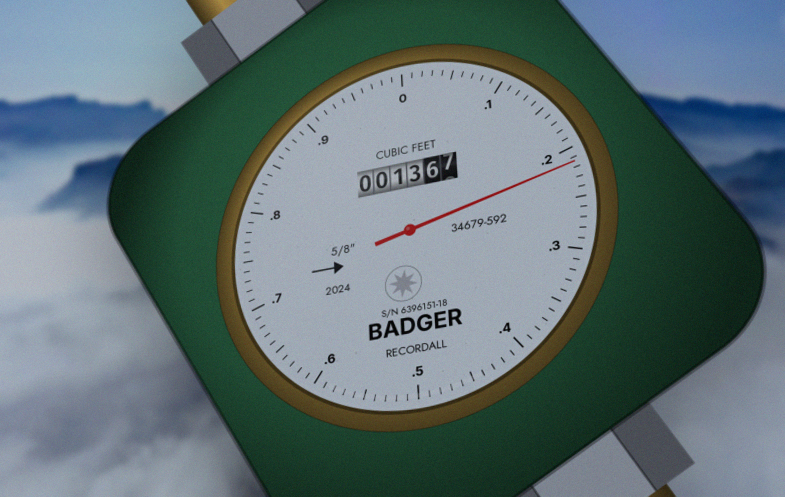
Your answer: **1367.21** ft³
